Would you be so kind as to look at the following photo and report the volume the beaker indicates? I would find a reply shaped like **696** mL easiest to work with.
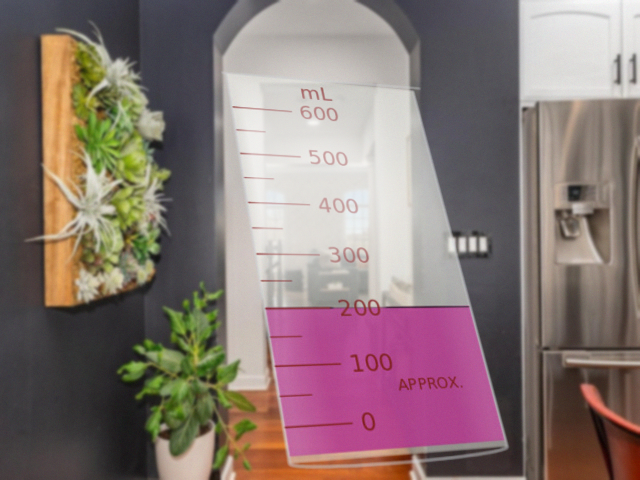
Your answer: **200** mL
